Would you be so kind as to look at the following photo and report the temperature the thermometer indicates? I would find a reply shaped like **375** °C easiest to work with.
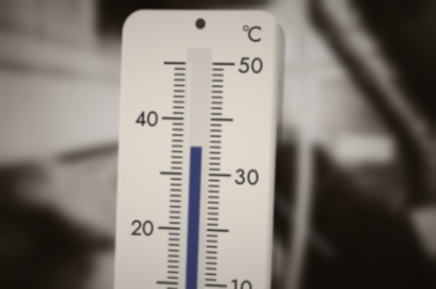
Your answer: **35** °C
